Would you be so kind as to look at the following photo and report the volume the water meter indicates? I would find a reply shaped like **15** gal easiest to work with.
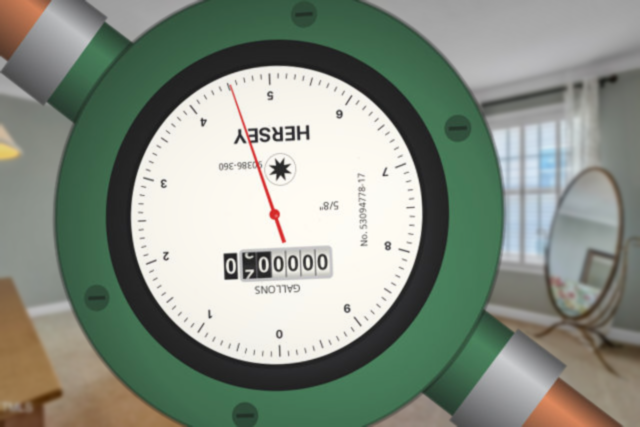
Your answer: **24.5** gal
